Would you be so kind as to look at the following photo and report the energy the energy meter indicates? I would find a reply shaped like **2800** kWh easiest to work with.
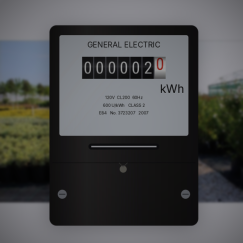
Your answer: **2.0** kWh
